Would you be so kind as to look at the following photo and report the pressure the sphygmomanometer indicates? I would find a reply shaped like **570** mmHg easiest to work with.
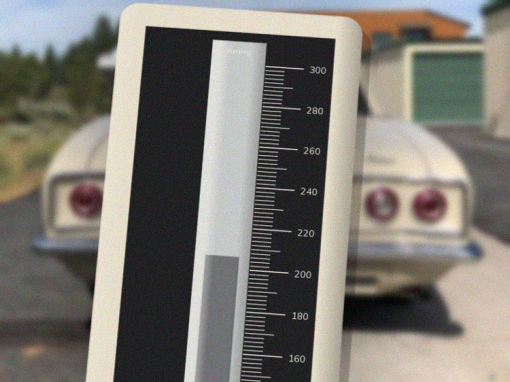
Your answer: **206** mmHg
